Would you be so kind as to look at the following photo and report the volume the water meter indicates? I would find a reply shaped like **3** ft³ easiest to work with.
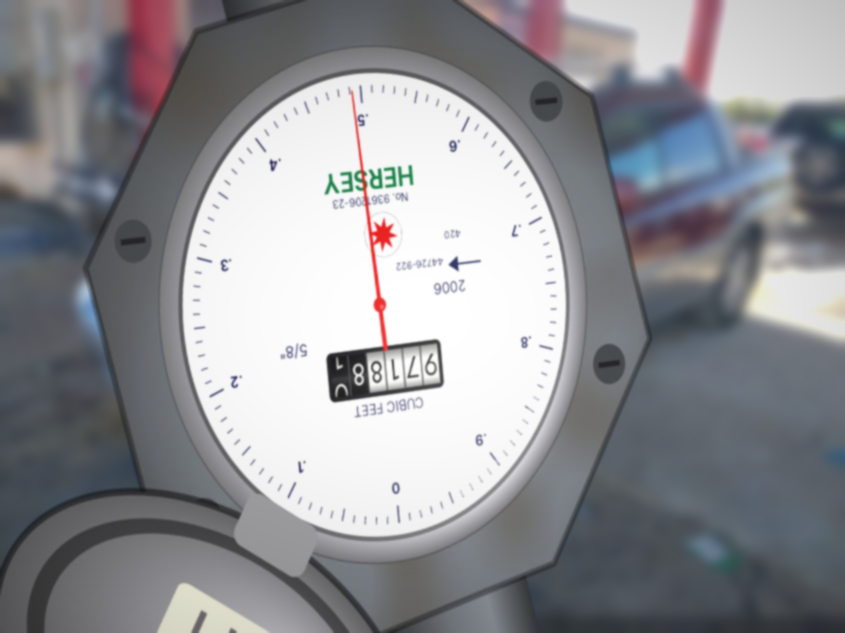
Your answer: **971880.49** ft³
